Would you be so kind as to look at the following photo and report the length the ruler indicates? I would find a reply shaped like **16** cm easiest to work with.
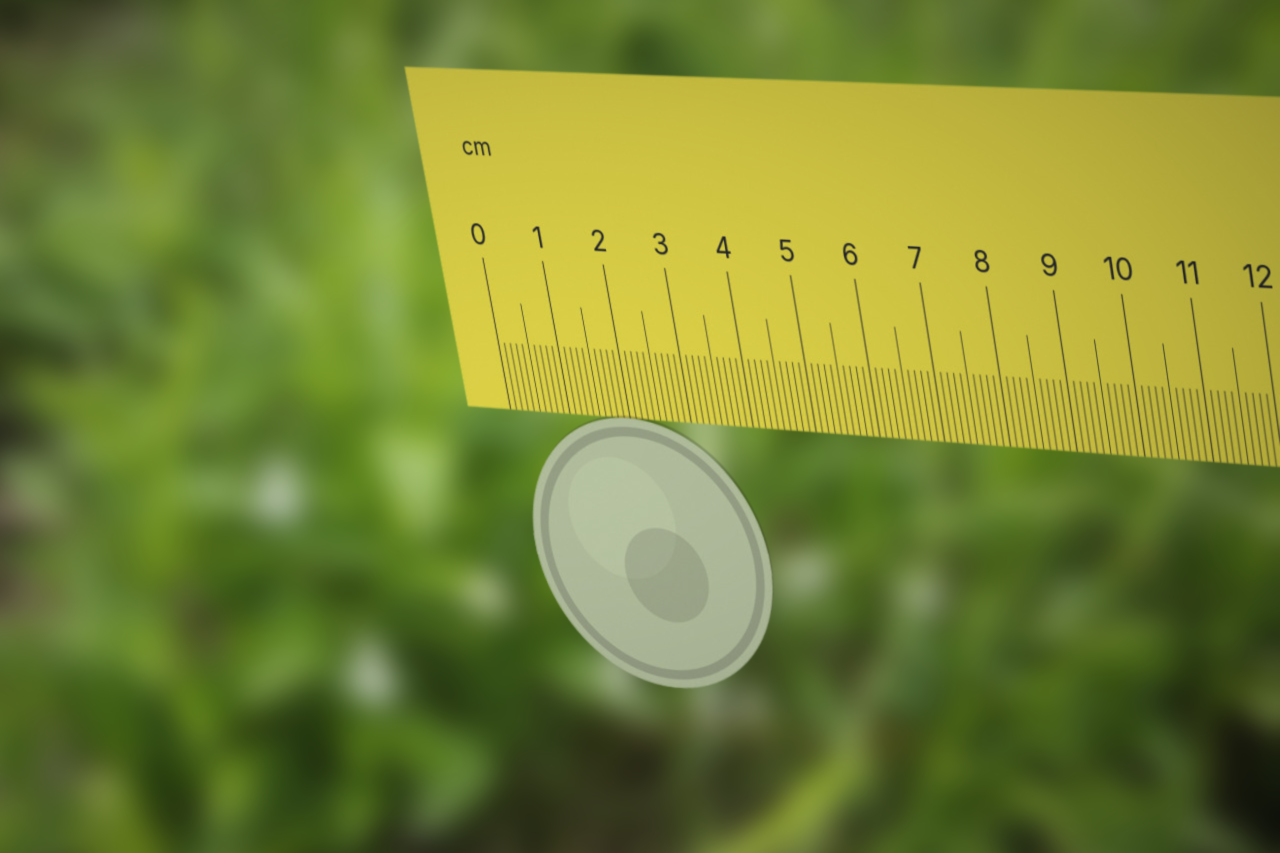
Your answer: **3.9** cm
